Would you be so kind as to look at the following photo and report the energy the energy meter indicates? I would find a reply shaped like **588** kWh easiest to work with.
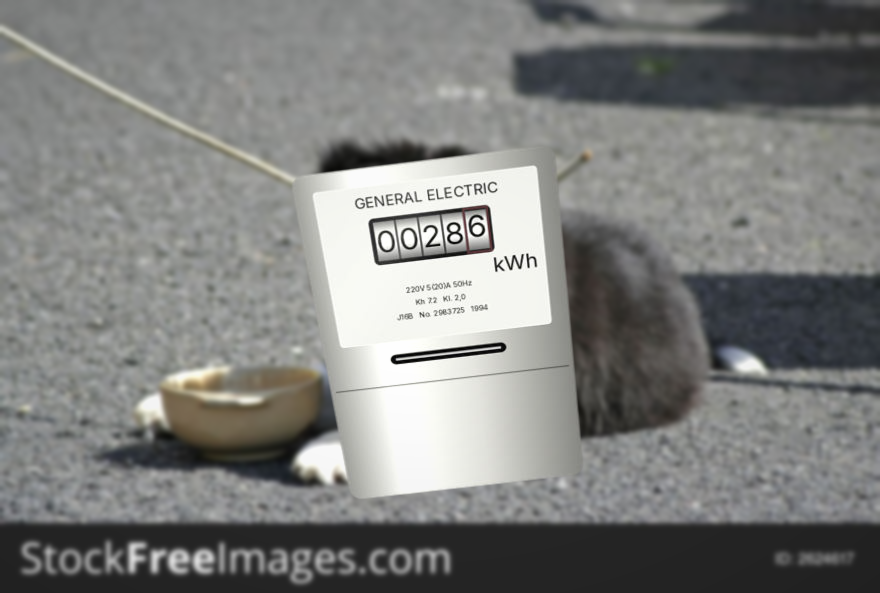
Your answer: **28.6** kWh
